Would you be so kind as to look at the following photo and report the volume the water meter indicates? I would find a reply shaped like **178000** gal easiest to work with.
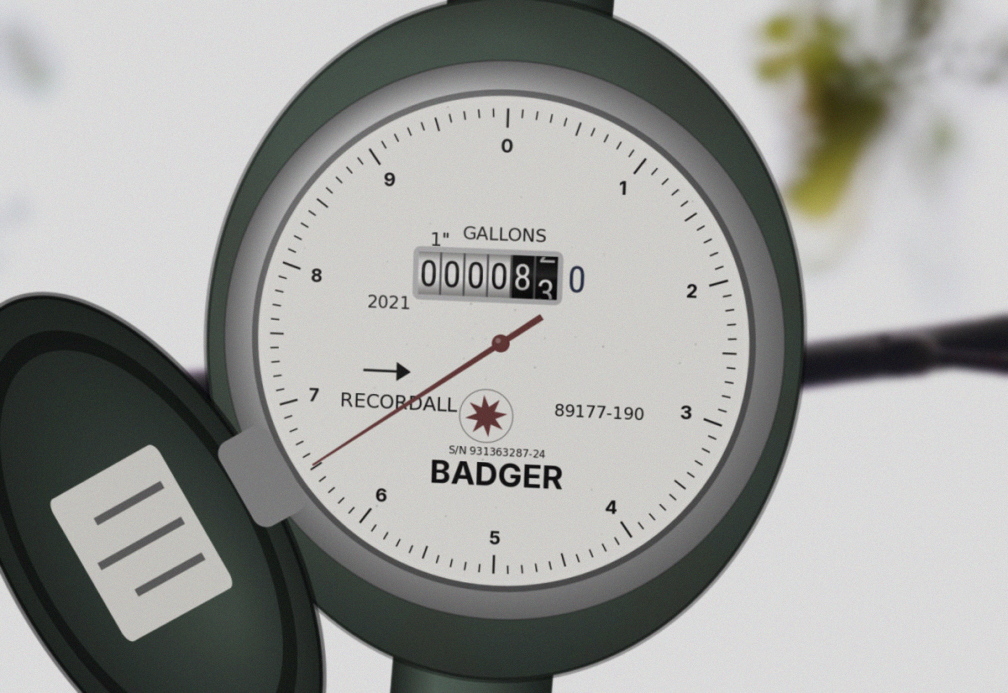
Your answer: **826.5** gal
